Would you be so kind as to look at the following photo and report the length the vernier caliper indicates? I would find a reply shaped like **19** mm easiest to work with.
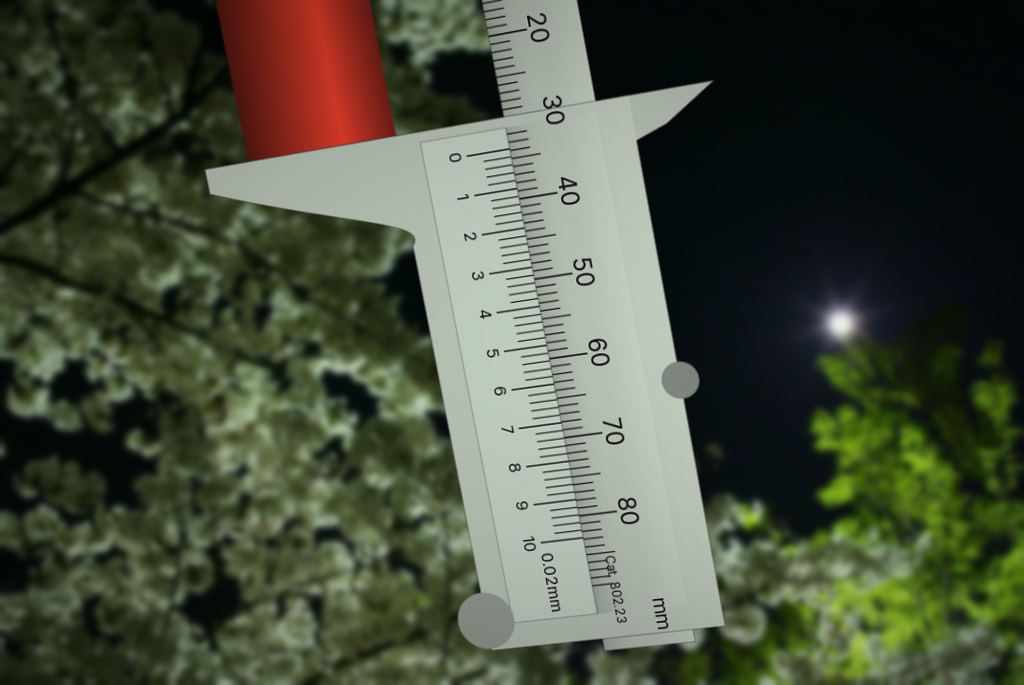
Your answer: **33.8** mm
